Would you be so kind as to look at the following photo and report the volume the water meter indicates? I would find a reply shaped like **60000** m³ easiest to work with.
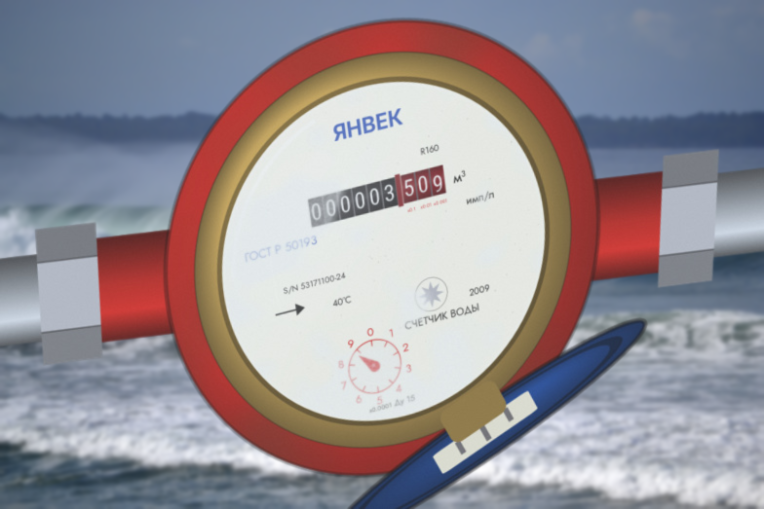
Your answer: **3.5088** m³
